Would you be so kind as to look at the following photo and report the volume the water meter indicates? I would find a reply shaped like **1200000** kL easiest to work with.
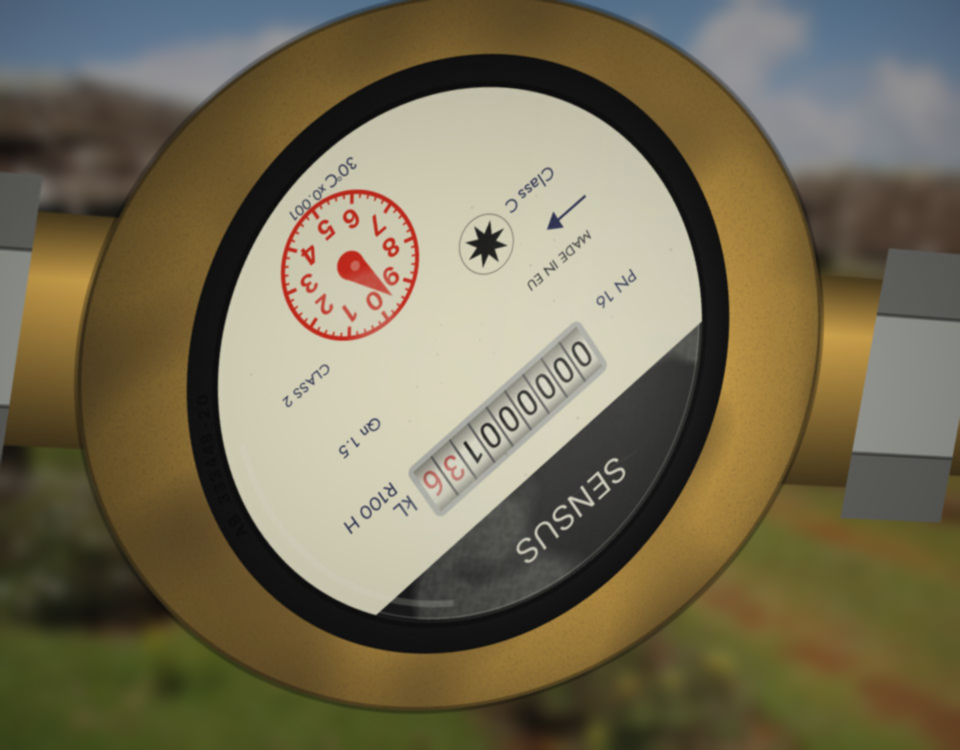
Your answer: **1.359** kL
